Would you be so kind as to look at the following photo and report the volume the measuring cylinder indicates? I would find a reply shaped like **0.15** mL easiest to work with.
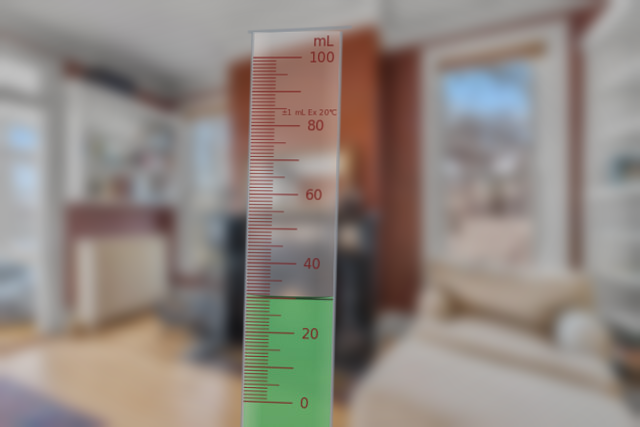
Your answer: **30** mL
